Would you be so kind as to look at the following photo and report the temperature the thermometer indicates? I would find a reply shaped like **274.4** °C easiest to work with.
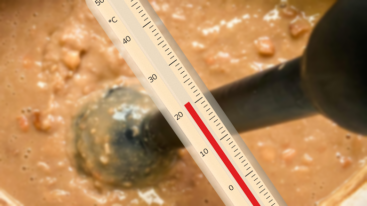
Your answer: **21** °C
